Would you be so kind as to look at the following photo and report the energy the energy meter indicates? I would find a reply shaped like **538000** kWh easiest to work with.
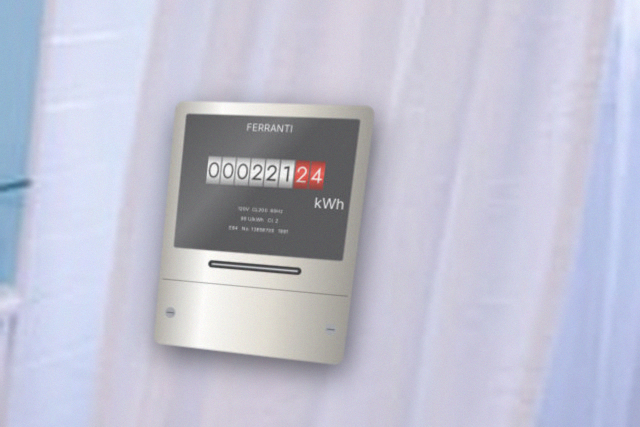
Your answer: **221.24** kWh
